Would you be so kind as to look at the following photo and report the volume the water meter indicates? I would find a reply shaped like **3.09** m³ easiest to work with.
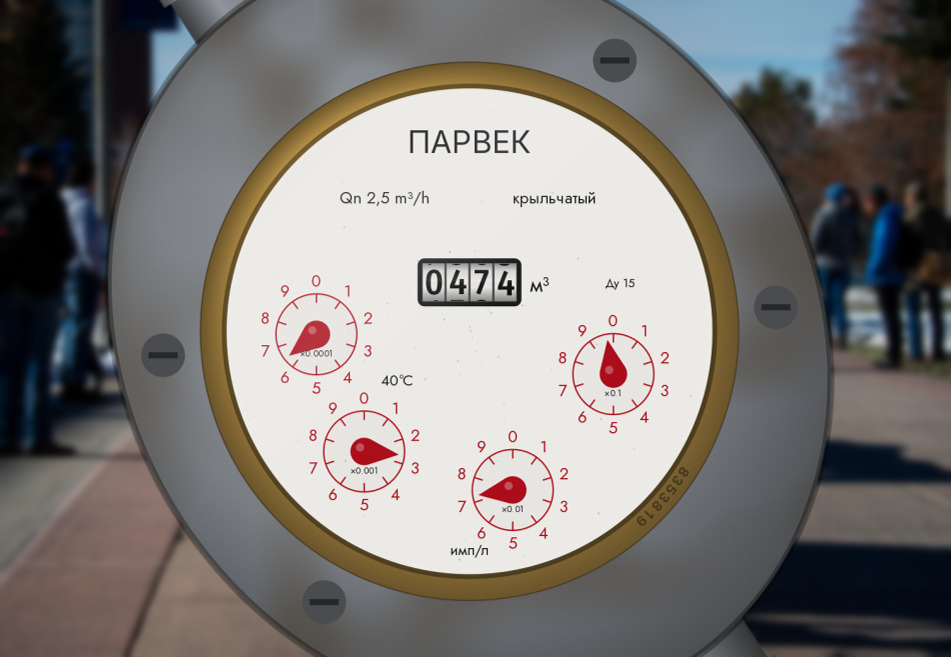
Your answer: **473.9726** m³
